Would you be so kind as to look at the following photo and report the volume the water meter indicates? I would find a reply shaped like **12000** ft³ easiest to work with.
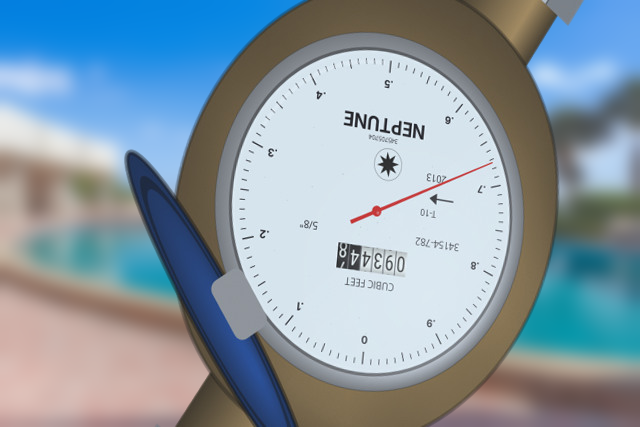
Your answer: **93447.67** ft³
